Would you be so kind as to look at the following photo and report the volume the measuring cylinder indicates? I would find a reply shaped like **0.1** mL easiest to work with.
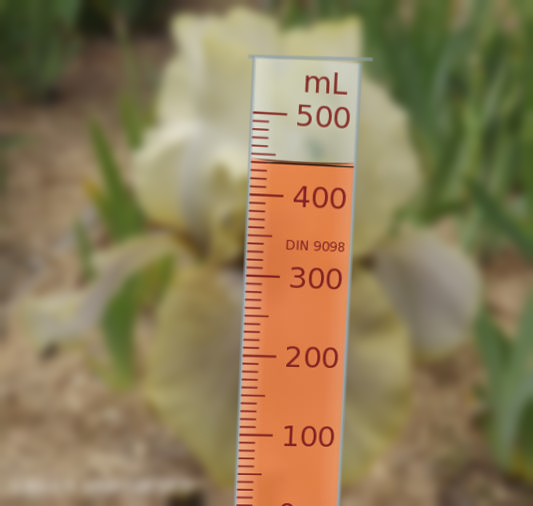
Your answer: **440** mL
